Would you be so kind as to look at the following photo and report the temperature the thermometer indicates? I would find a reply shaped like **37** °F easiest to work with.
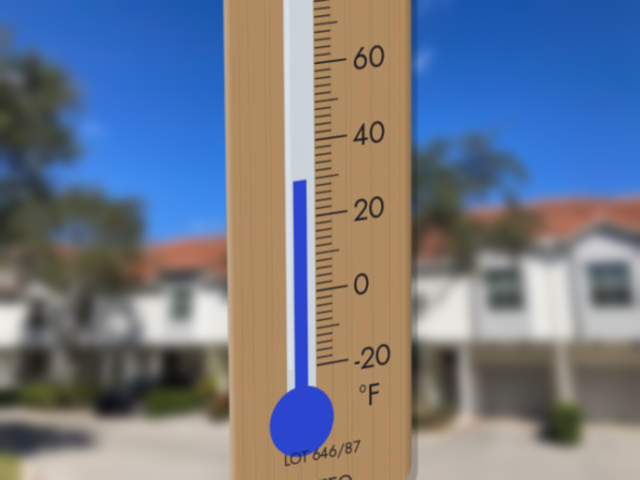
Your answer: **30** °F
